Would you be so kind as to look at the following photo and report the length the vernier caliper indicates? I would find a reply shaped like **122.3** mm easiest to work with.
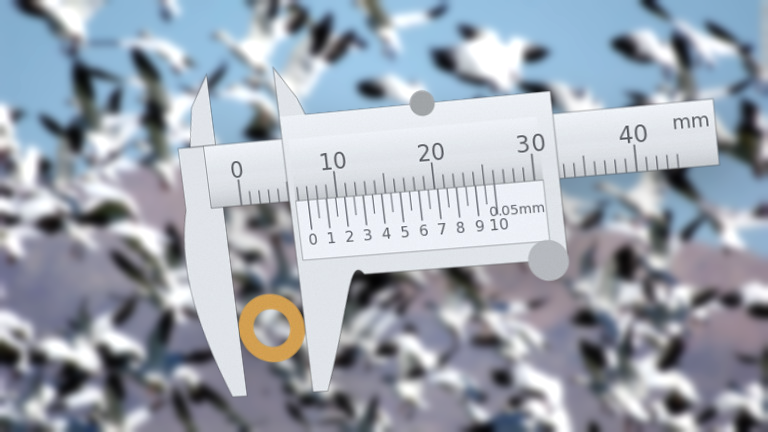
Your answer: **7.0** mm
